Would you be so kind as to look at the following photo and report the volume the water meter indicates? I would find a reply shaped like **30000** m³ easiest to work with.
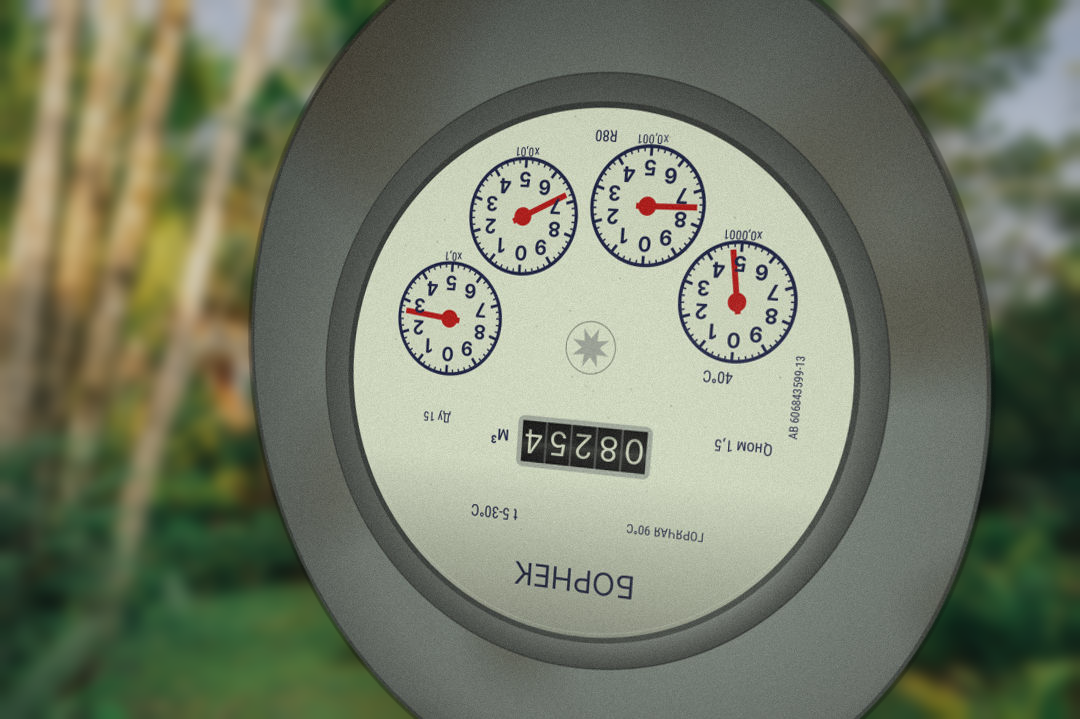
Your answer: **8254.2674** m³
